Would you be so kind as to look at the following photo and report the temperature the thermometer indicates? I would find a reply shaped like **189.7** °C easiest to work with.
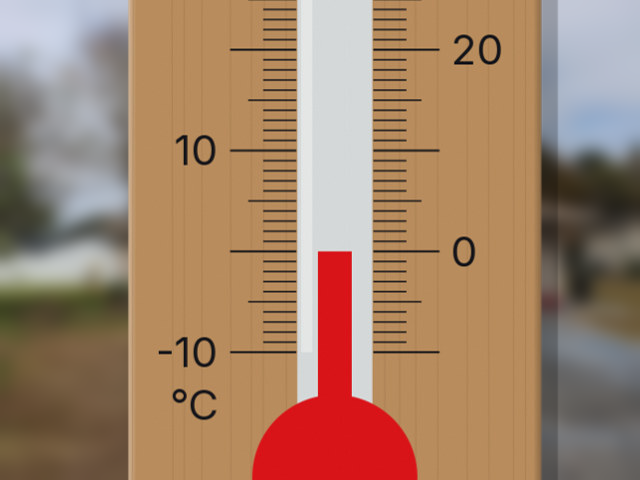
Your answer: **0** °C
